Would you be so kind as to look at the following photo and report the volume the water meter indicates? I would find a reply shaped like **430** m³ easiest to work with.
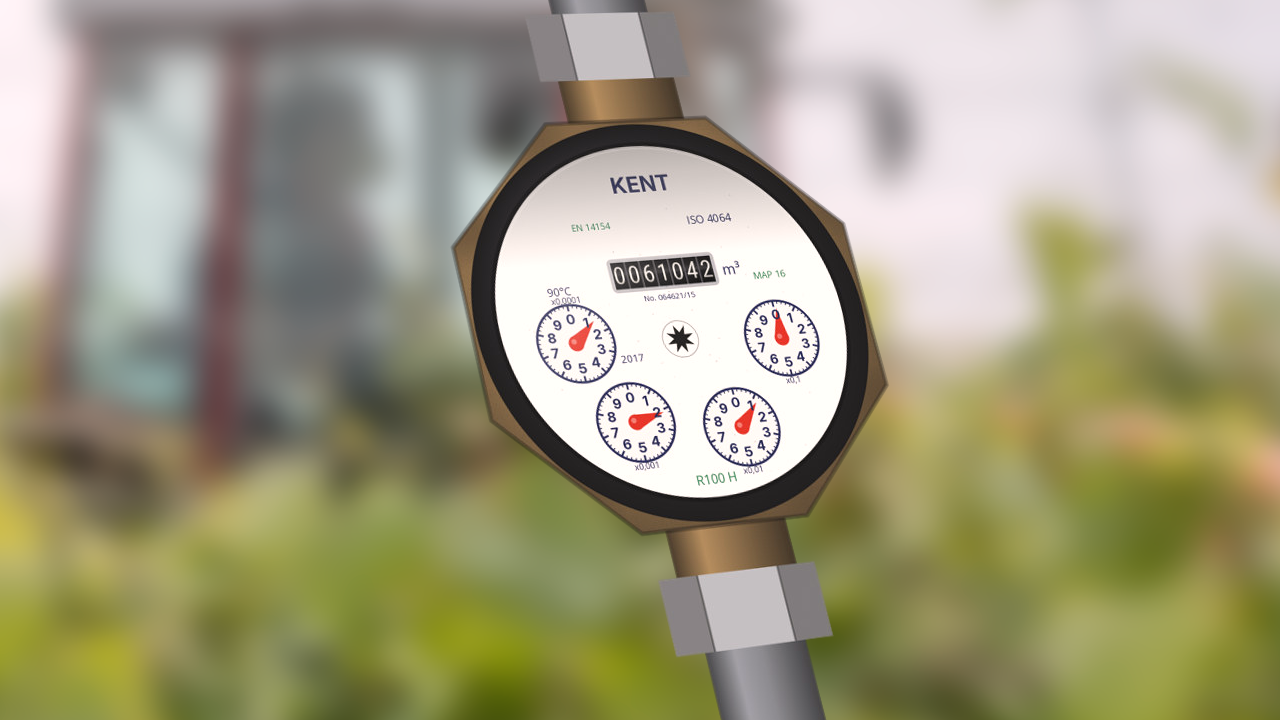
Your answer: **61042.0121** m³
